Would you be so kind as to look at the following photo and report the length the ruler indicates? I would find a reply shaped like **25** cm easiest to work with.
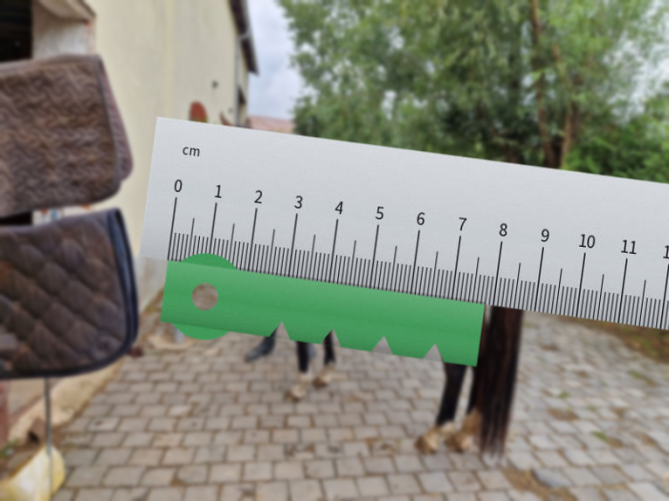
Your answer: **7.8** cm
